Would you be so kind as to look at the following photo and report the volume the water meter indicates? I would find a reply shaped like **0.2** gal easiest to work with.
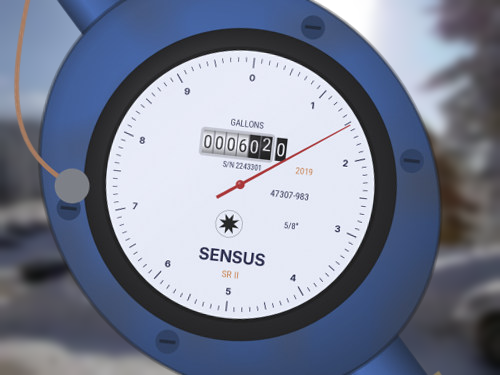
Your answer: **6021.5** gal
